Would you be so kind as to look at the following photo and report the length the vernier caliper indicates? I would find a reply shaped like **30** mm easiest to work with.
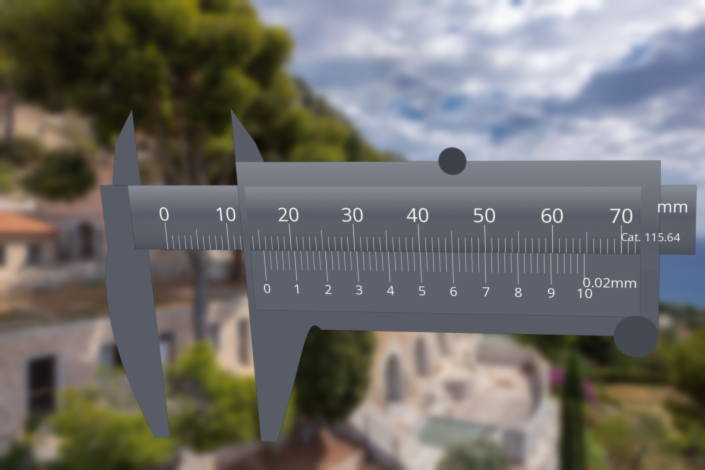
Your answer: **15.6** mm
